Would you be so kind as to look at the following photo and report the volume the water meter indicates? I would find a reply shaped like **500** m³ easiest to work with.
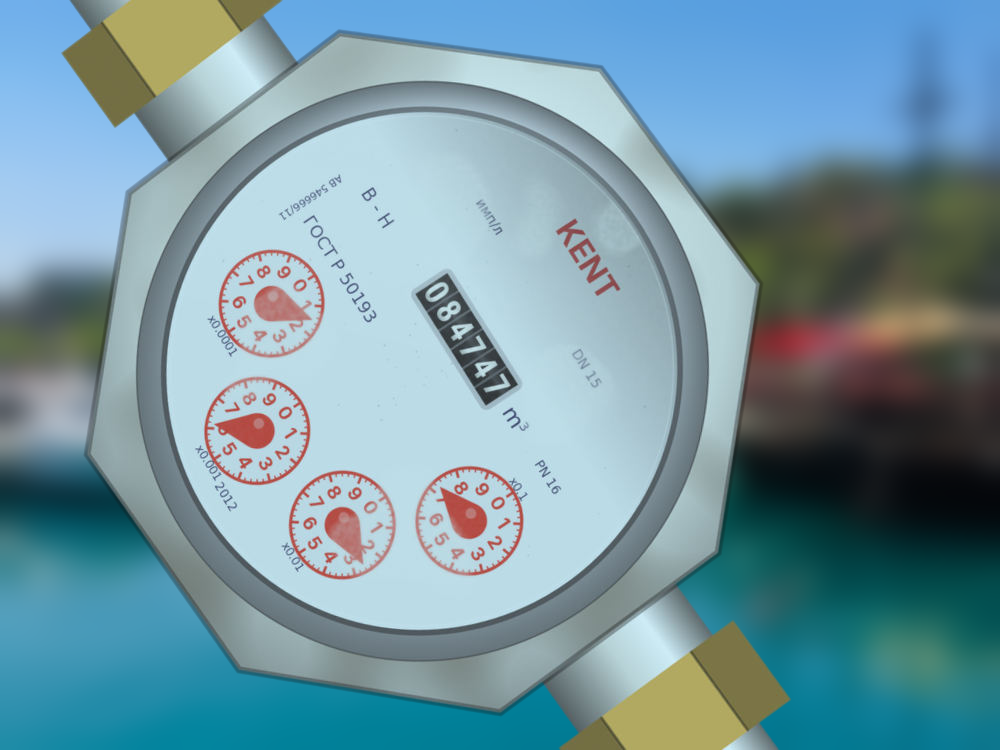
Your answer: **84747.7261** m³
